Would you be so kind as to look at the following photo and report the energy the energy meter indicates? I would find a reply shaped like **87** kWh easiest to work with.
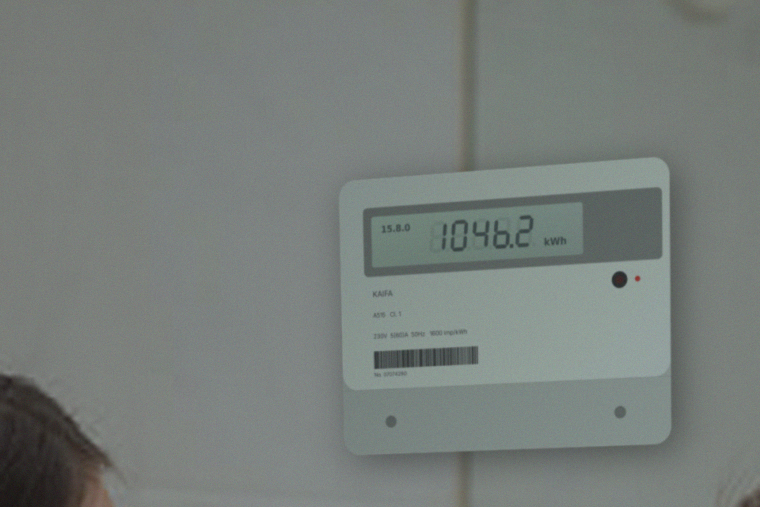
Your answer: **1046.2** kWh
